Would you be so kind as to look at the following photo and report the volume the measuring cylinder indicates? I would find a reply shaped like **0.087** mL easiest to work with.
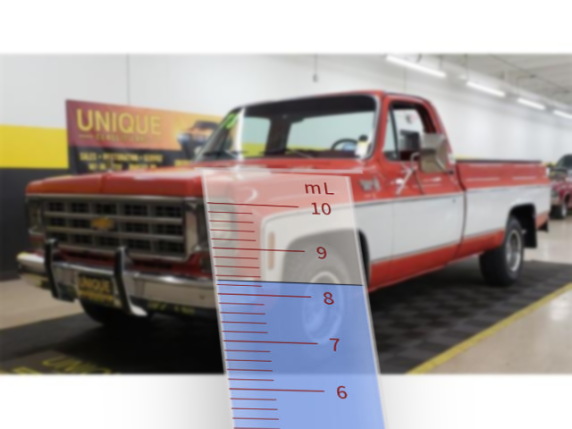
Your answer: **8.3** mL
